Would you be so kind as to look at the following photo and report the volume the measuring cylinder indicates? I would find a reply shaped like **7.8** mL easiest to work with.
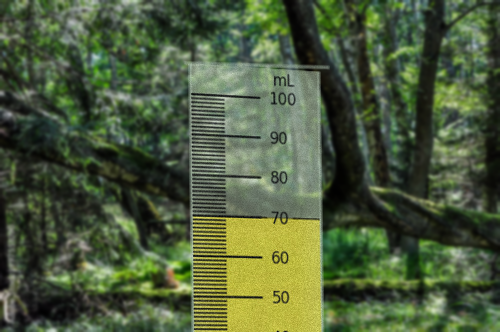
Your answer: **70** mL
